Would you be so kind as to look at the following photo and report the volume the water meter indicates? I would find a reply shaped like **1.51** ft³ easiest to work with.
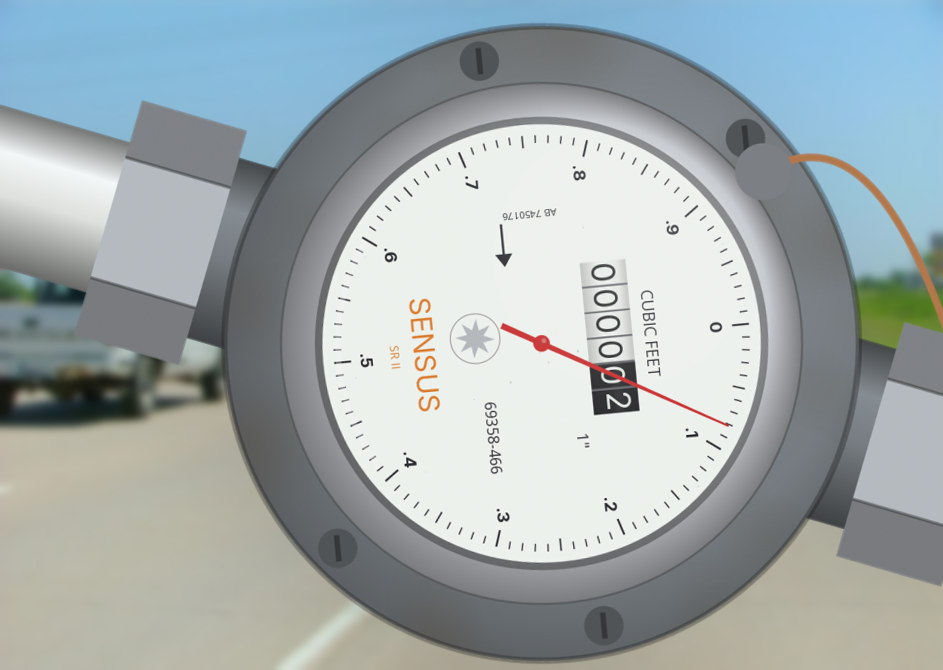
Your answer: **2.08** ft³
